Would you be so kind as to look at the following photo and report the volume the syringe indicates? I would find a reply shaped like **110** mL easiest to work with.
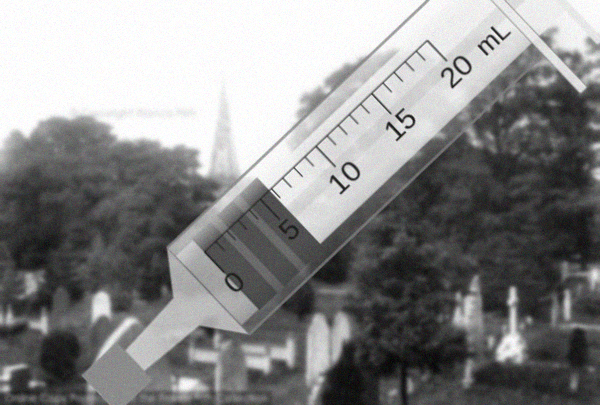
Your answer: **0** mL
